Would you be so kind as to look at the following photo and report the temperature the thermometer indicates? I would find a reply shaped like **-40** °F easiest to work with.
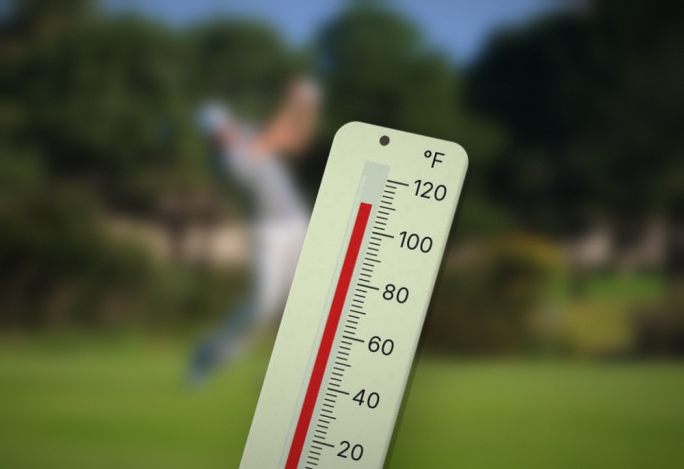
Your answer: **110** °F
